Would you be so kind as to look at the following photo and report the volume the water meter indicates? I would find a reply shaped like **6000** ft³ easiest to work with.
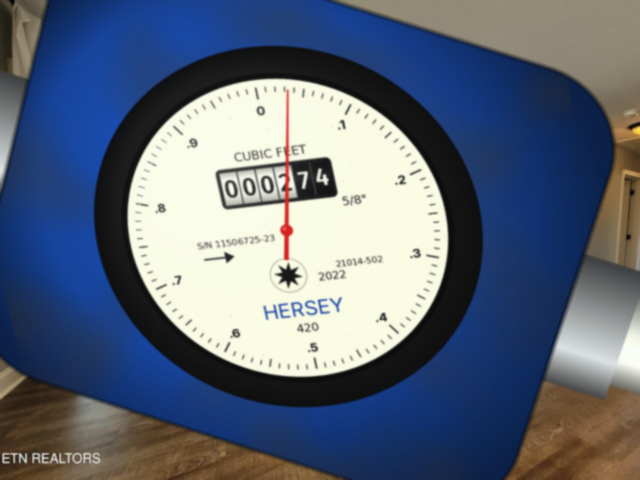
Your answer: **274.03** ft³
